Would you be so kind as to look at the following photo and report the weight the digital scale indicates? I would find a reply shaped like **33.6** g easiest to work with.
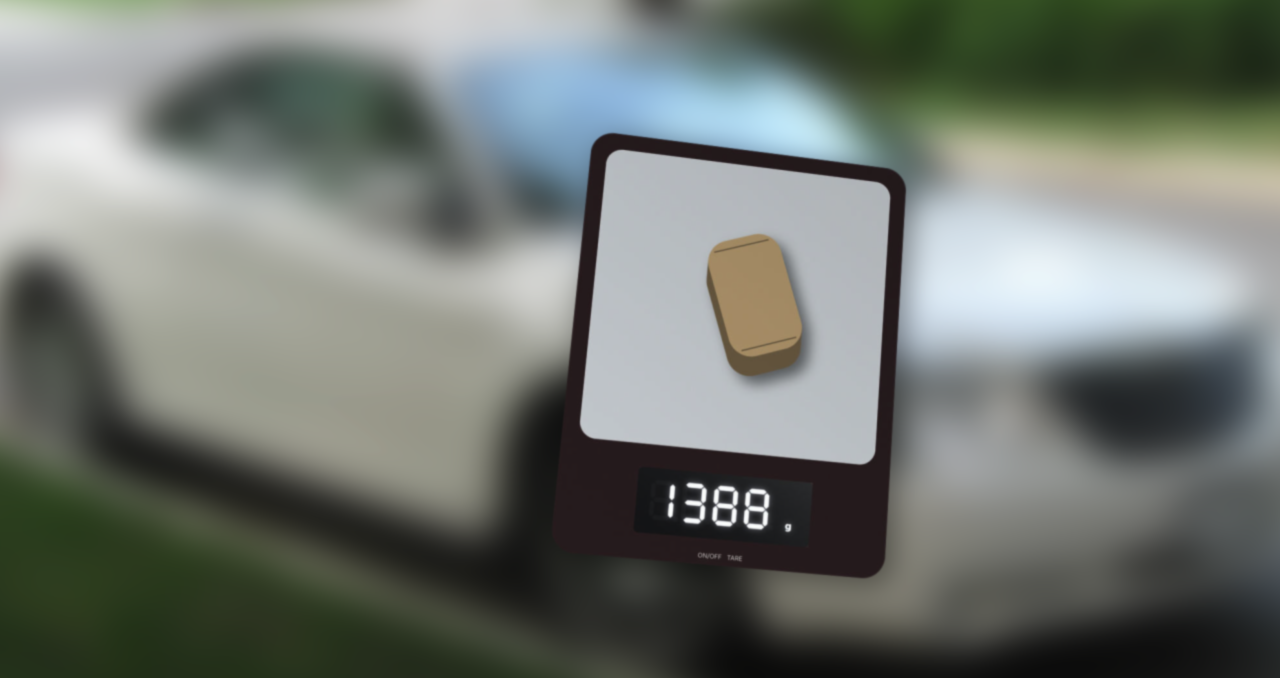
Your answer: **1388** g
